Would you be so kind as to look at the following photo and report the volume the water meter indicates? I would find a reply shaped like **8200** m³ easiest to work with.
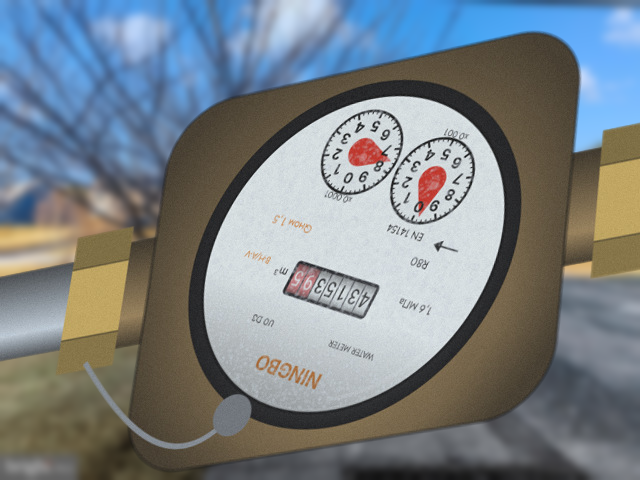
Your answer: **43153.9497** m³
